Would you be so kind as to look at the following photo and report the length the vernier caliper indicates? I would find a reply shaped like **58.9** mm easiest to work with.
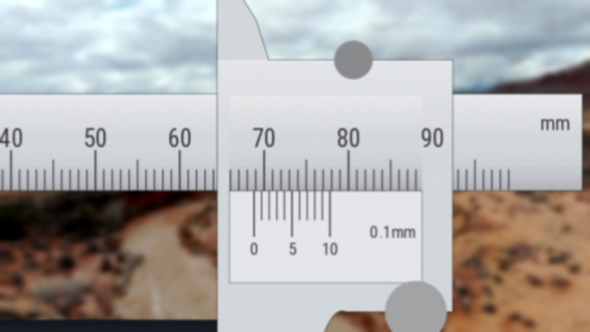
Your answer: **68.8** mm
